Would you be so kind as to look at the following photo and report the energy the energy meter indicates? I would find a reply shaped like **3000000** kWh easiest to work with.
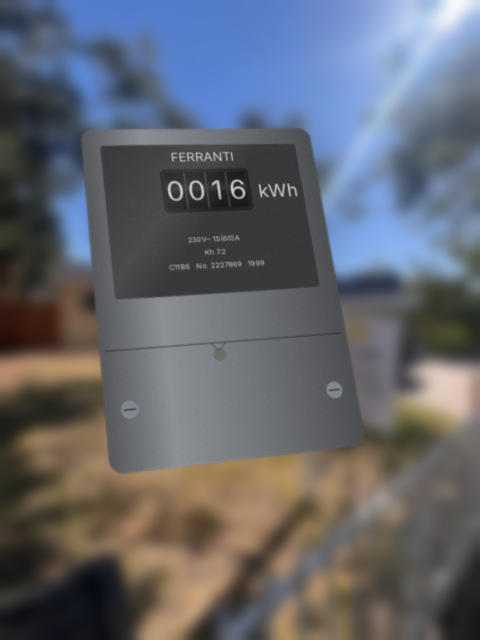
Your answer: **16** kWh
